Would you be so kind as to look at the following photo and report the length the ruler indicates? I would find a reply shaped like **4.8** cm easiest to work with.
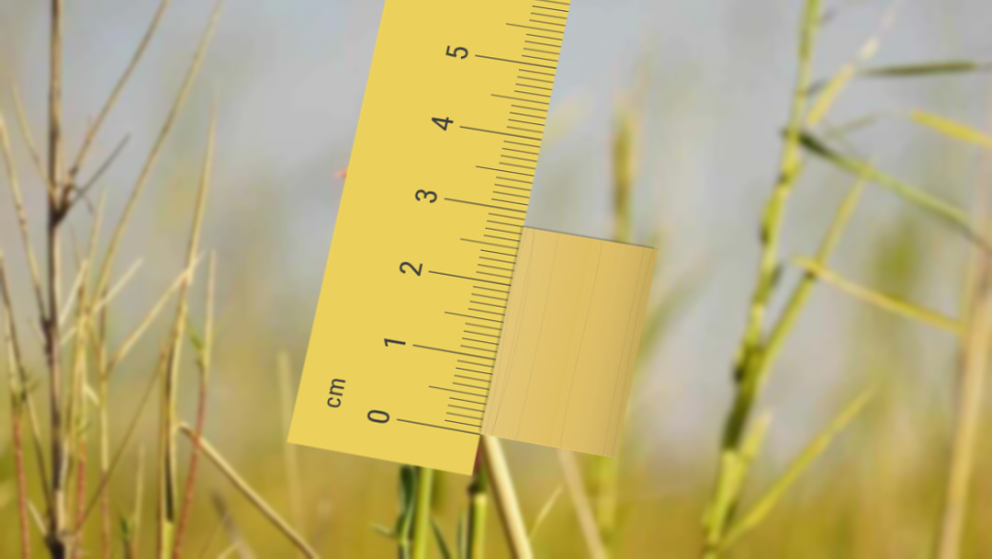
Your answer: **2.8** cm
